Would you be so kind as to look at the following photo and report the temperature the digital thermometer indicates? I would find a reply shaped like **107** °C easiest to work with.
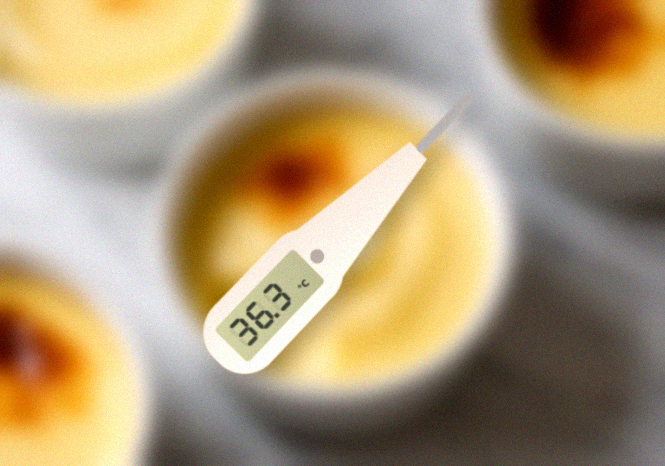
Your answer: **36.3** °C
